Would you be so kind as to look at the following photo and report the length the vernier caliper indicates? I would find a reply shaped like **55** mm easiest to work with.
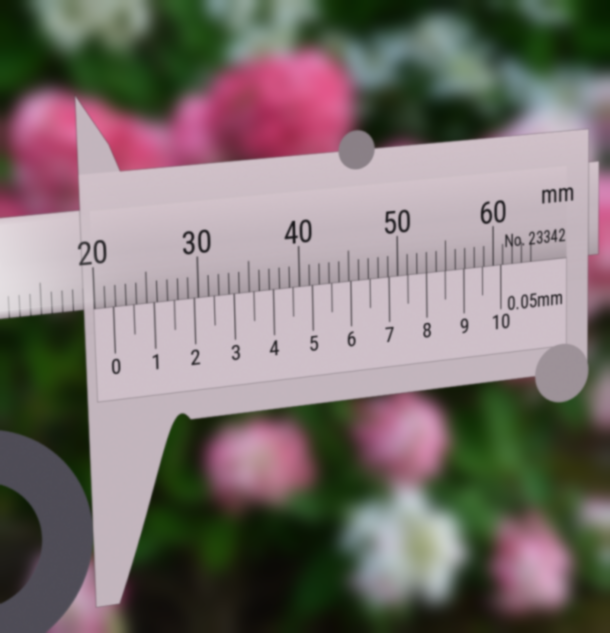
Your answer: **21.8** mm
